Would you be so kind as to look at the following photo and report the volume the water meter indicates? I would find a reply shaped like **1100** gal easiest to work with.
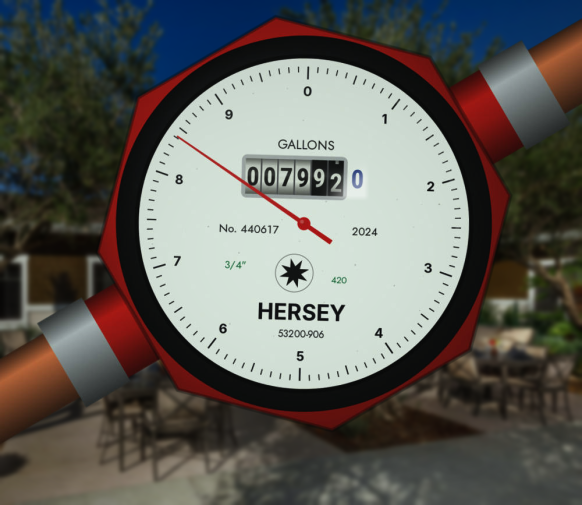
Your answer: **79918.4** gal
